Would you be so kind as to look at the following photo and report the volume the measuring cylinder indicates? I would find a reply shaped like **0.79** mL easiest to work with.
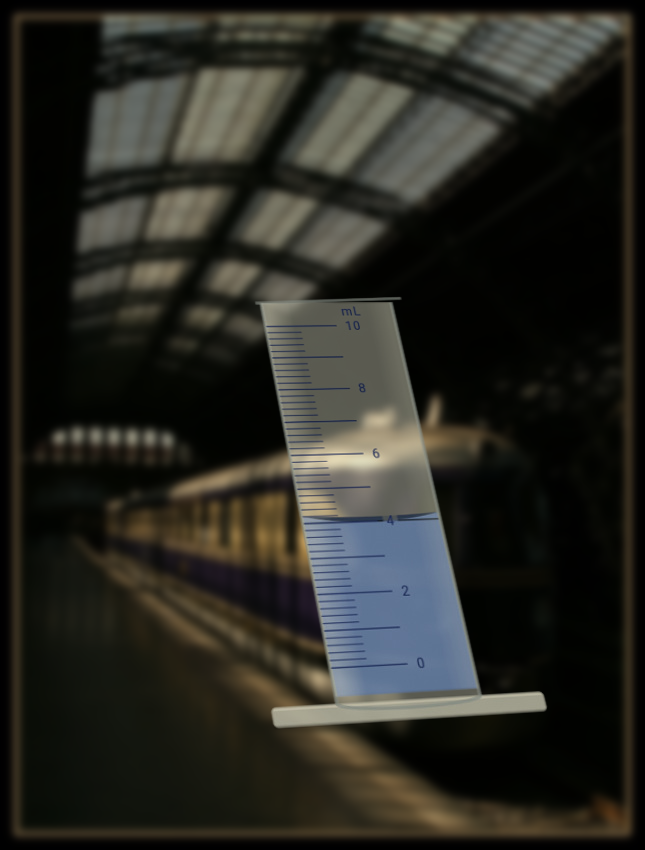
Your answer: **4** mL
